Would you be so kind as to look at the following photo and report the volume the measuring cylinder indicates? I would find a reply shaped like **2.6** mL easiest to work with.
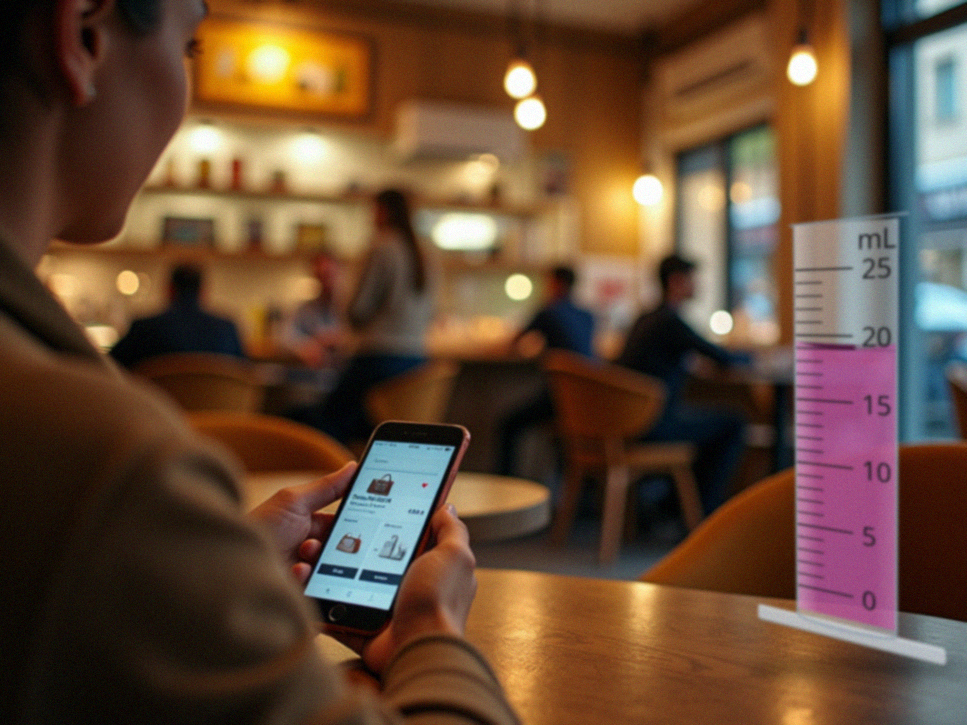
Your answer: **19** mL
